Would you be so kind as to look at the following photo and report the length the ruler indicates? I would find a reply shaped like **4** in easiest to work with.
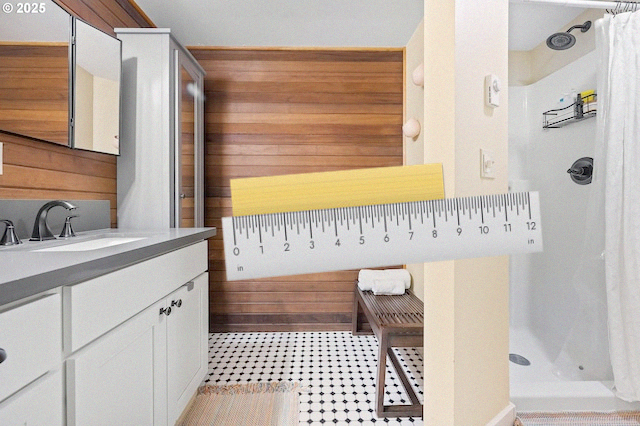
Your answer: **8.5** in
